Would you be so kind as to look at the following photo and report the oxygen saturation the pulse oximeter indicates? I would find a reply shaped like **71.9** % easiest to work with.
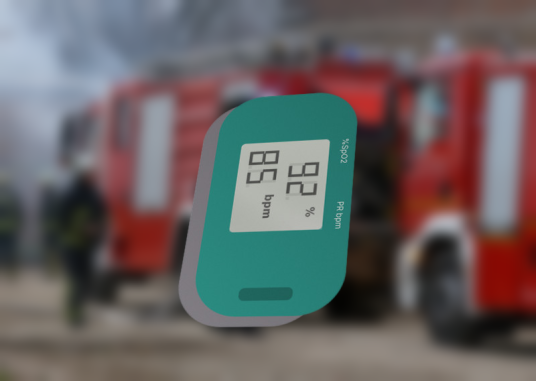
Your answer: **92** %
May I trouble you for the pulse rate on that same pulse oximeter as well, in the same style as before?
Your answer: **85** bpm
